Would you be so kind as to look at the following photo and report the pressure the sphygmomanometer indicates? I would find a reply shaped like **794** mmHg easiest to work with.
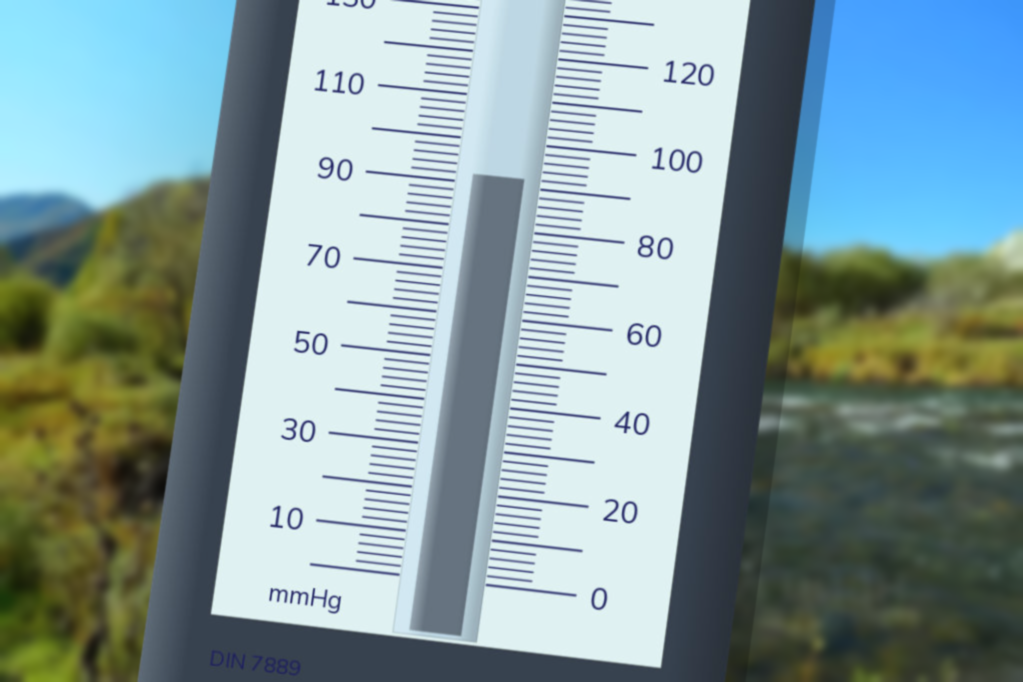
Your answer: **92** mmHg
